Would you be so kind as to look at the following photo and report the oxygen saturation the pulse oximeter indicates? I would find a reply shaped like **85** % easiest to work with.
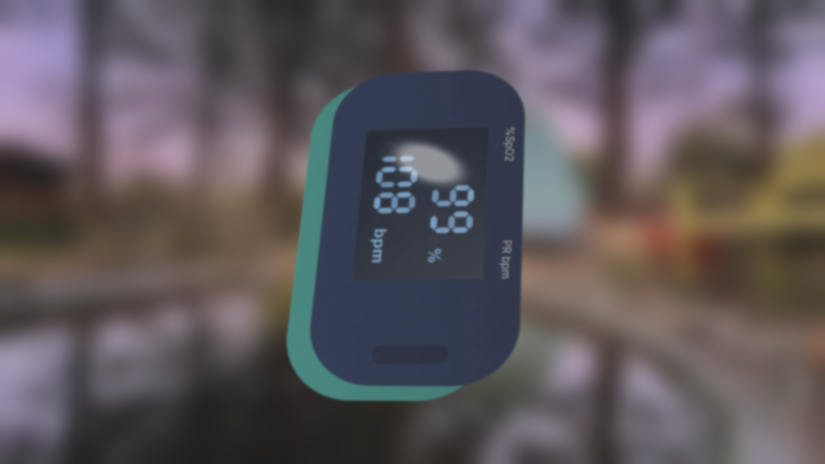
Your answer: **99** %
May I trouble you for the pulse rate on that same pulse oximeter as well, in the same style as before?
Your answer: **108** bpm
